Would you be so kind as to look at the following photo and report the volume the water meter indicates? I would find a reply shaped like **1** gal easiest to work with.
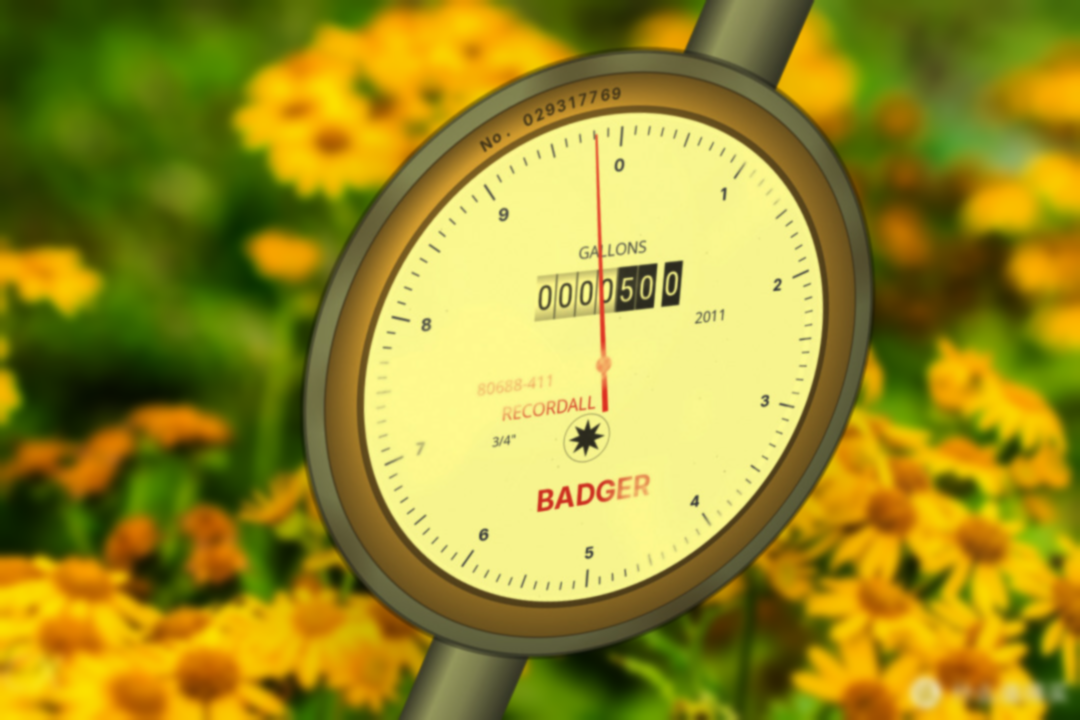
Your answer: **499.8** gal
